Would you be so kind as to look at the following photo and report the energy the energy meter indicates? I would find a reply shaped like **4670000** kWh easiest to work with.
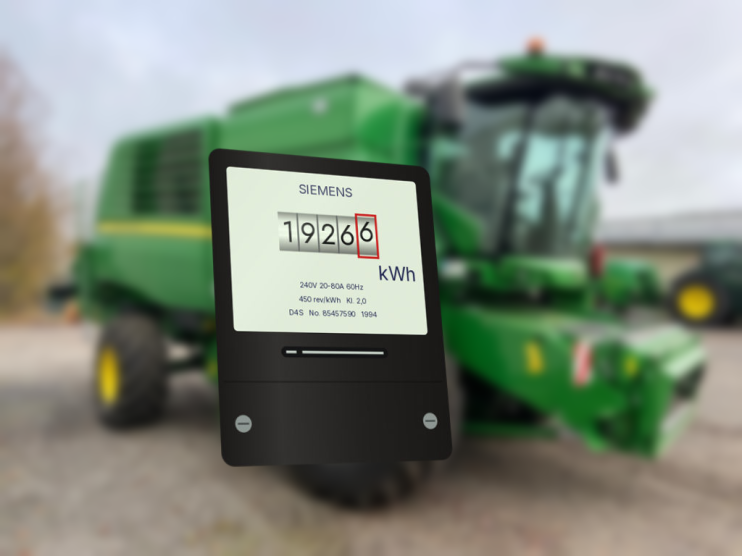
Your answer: **1926.6** kWh
